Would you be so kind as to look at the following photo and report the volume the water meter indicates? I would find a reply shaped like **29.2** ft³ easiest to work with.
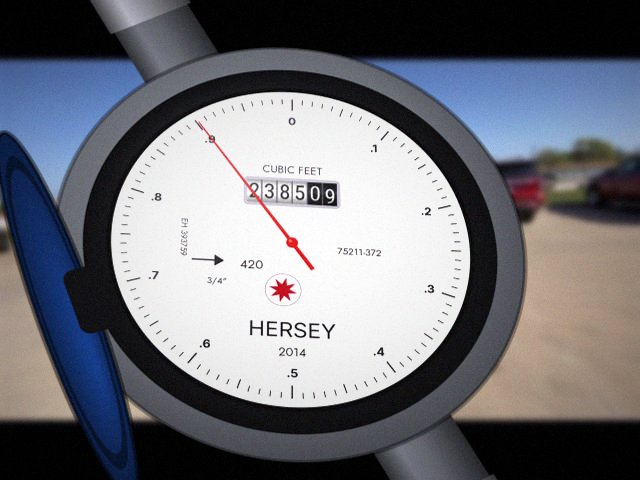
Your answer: **238508.90** ft³
